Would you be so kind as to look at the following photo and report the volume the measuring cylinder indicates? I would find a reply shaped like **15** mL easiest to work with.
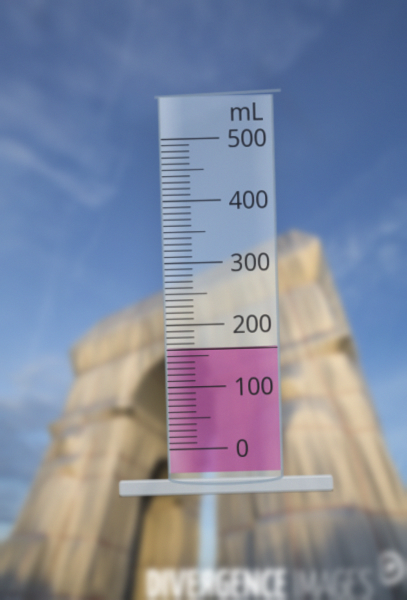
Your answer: **160** mL
